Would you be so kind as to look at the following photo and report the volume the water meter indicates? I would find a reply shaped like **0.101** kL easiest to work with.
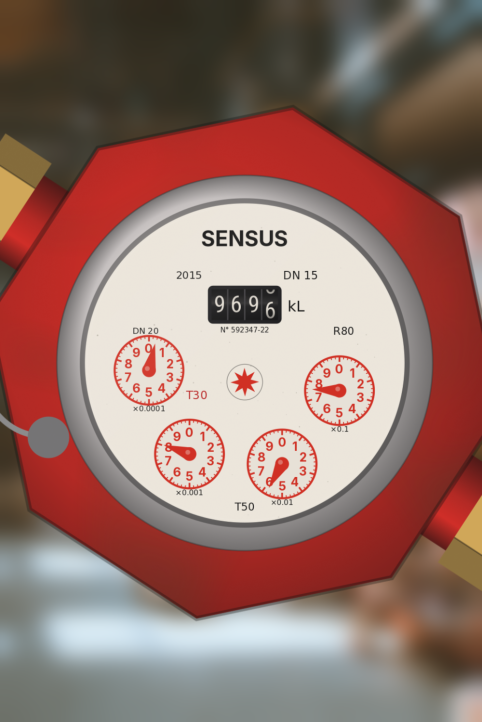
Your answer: **9695.7580** kL
